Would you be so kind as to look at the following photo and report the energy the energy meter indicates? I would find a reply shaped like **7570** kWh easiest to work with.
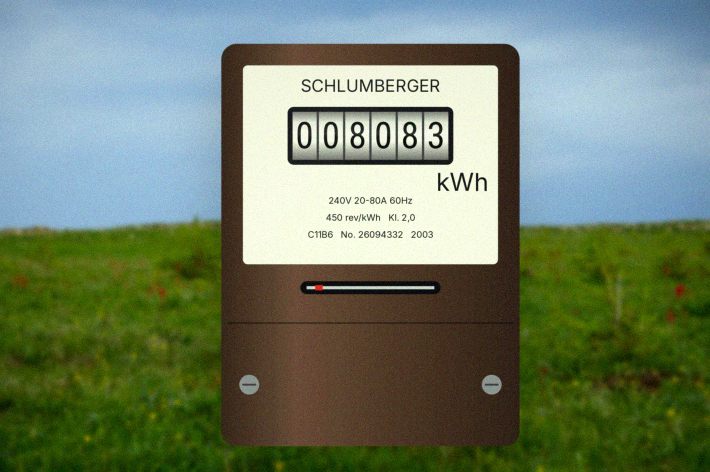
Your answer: **8083** kWh
